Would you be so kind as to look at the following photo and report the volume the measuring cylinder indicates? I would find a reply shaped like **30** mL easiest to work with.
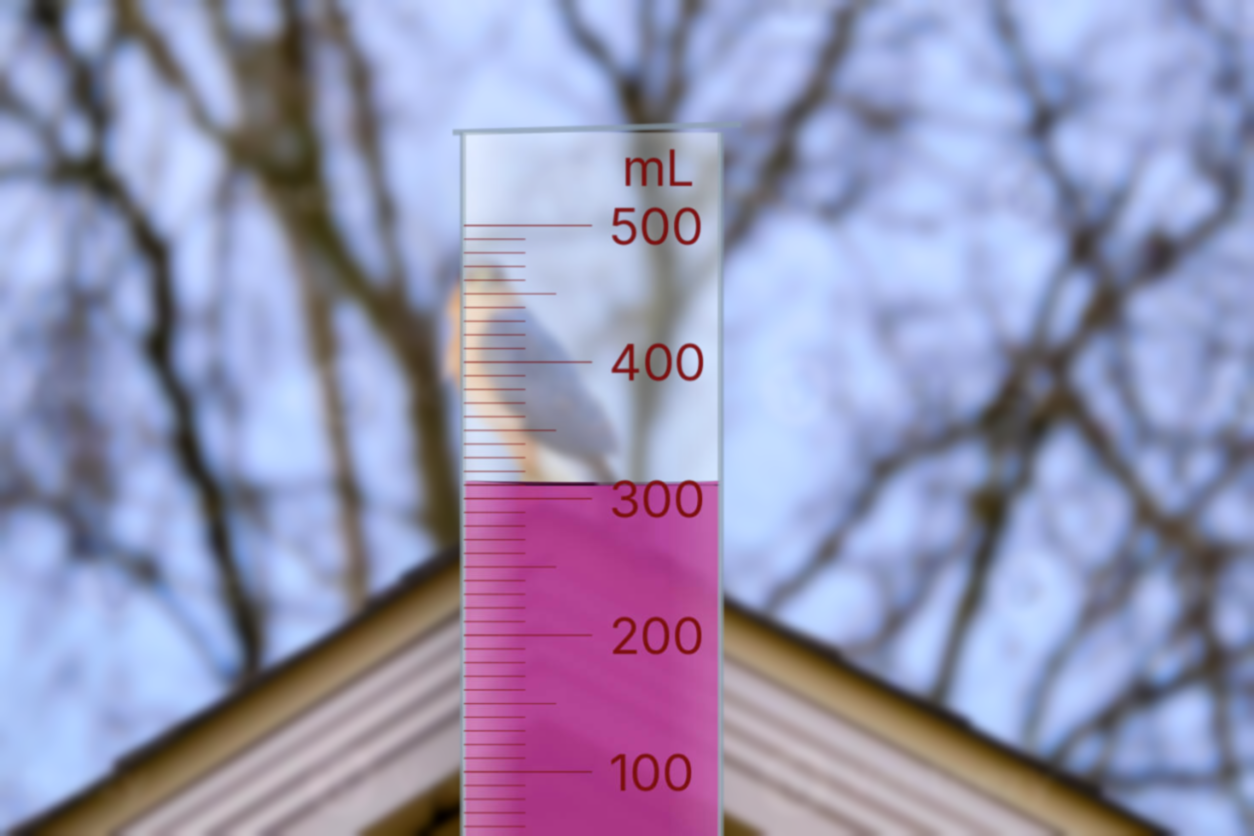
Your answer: **310** mL
